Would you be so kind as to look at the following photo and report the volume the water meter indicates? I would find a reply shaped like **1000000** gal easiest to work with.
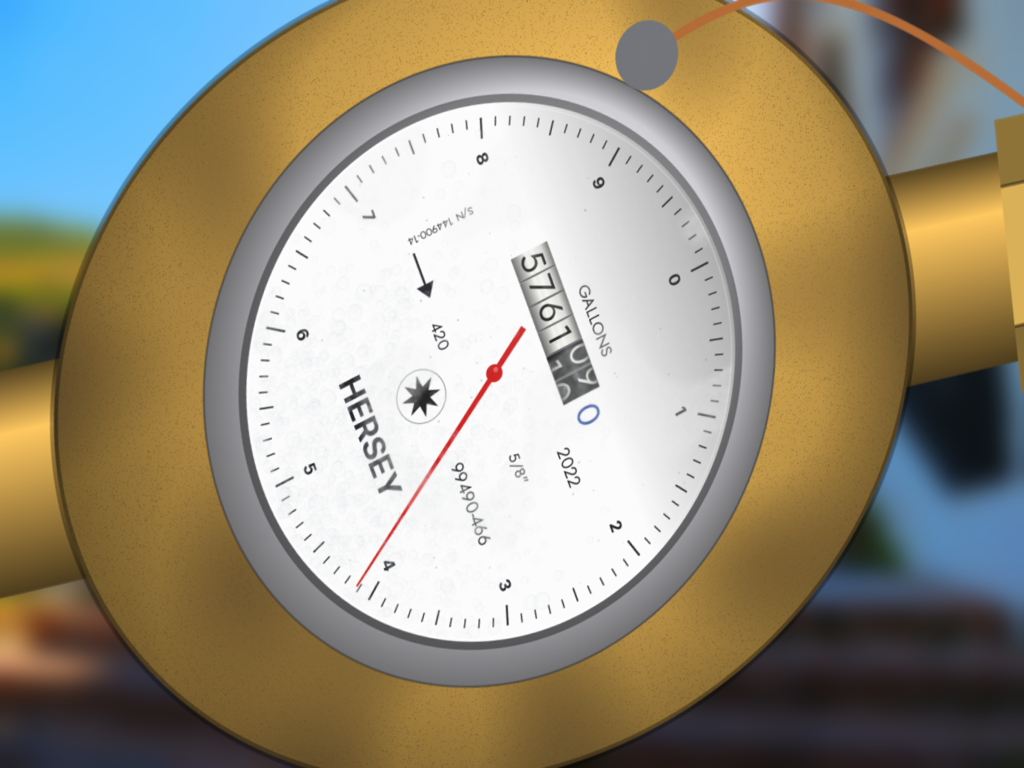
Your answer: **5761094.1** gal
